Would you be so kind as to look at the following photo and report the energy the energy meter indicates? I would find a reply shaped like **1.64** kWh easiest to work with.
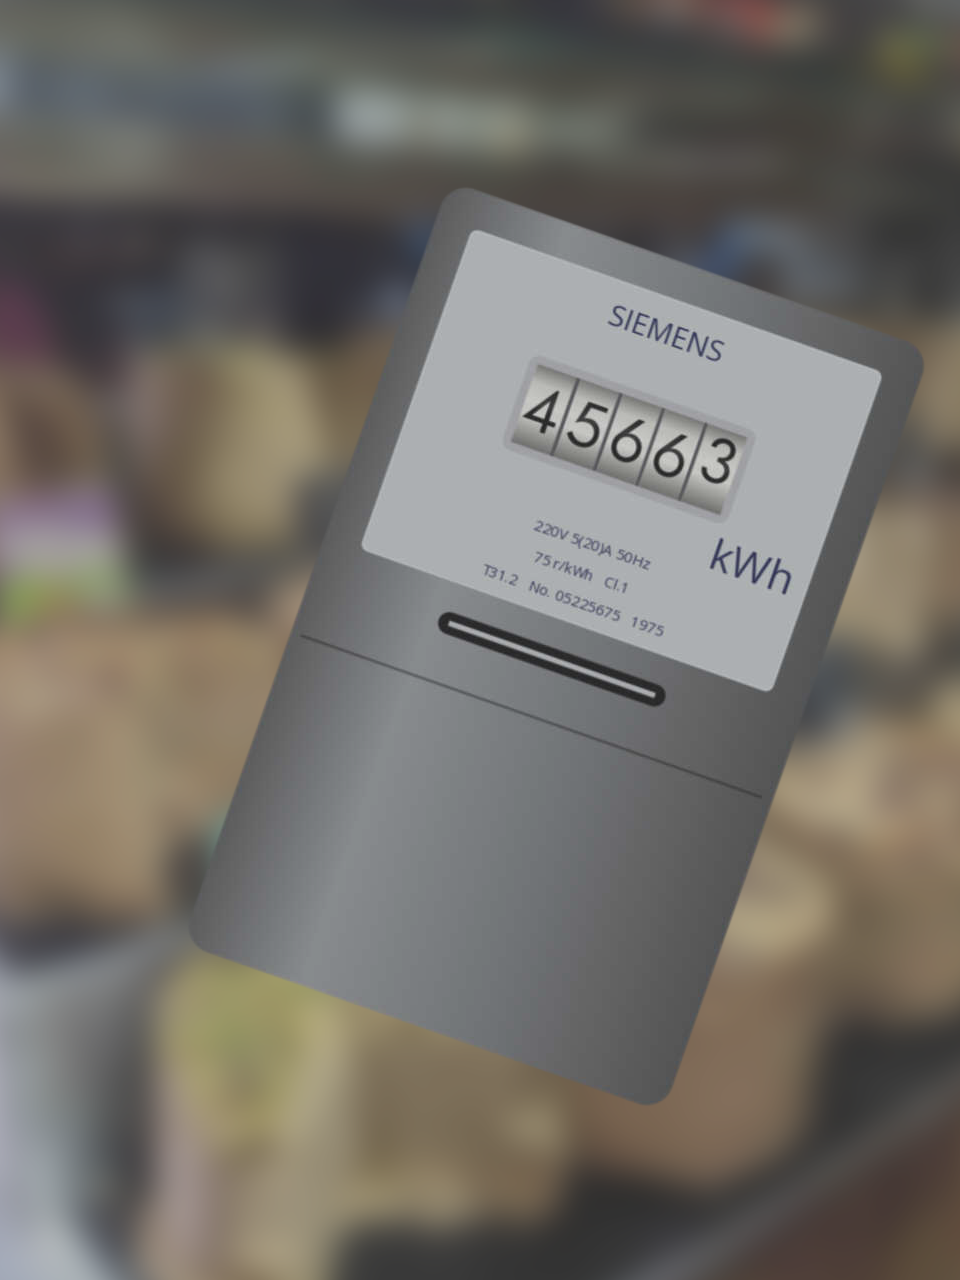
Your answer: **45663** kWh
